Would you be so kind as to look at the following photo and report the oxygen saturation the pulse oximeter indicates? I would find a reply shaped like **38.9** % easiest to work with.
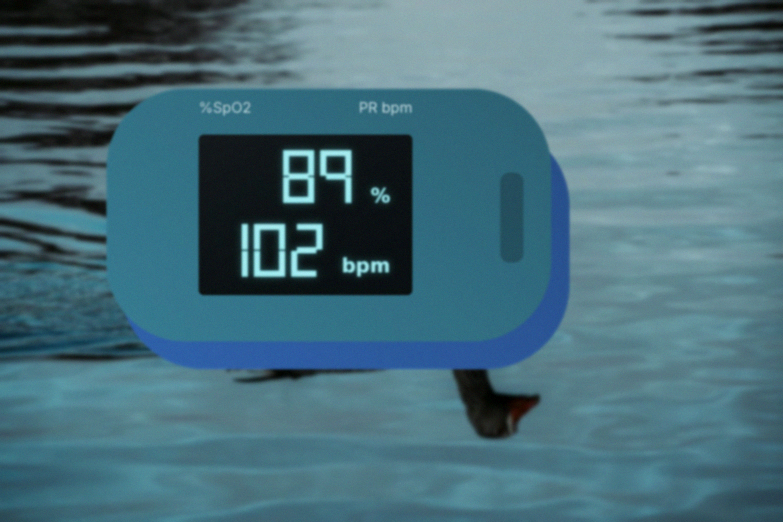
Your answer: **89** %
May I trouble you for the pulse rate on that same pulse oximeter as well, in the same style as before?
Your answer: **102** bpm
